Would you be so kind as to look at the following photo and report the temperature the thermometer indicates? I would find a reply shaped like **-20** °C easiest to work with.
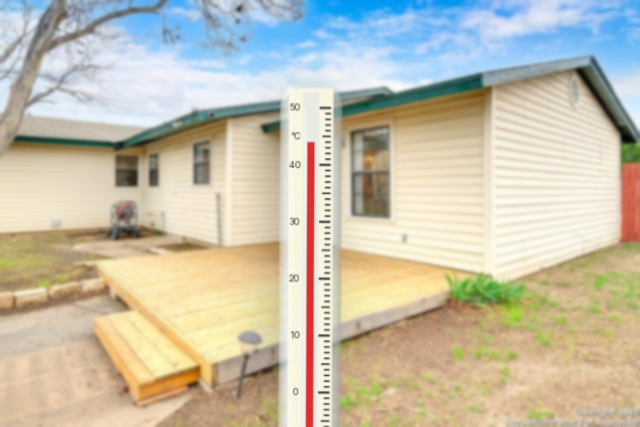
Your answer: **44** °C
